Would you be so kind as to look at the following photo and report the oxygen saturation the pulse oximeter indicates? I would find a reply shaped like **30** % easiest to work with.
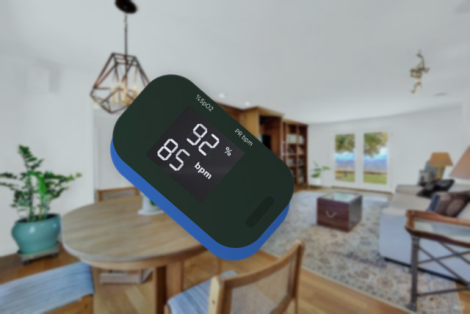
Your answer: **92** %
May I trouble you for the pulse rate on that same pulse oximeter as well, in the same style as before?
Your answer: **85** bpm
